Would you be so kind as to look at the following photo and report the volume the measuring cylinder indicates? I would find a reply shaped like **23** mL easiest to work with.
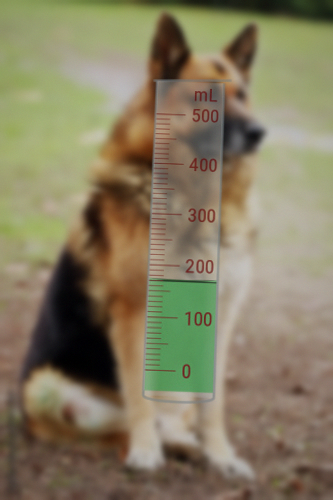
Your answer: **170** mL
